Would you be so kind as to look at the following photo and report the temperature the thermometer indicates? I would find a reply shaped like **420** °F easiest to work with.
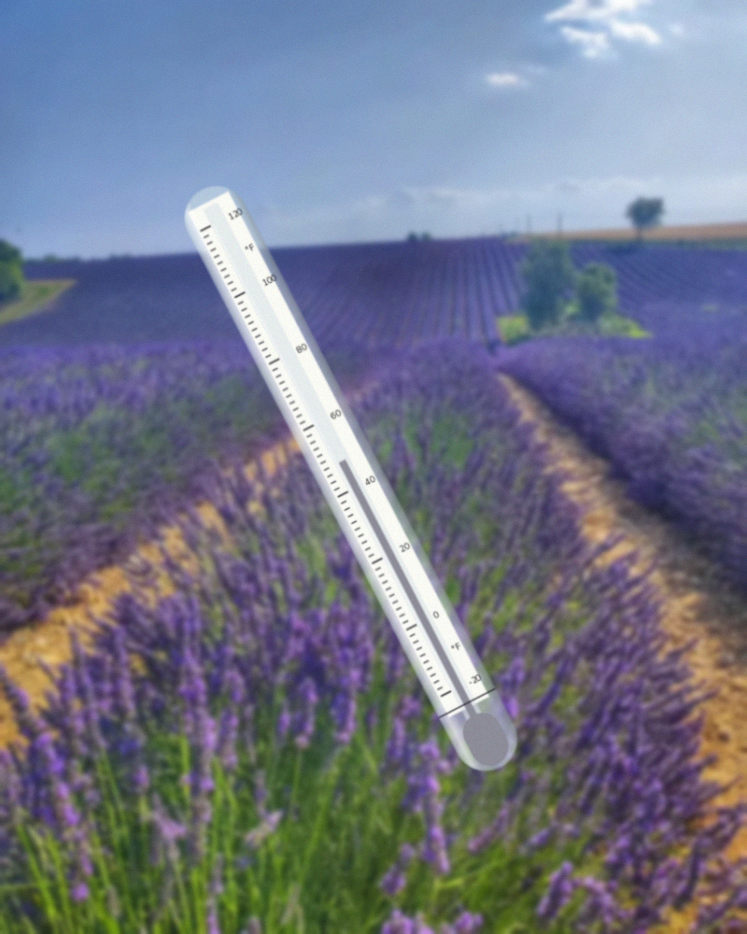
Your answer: **48** °F
